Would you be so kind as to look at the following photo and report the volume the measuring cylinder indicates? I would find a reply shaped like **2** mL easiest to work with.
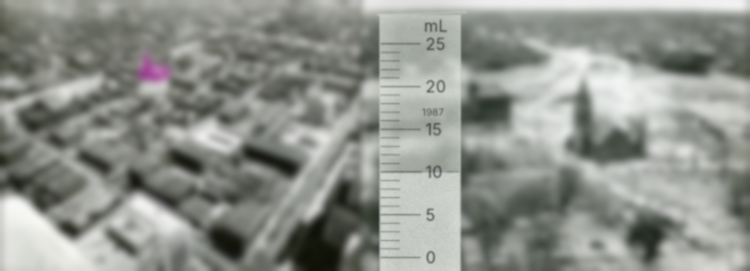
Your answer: **10** mL
